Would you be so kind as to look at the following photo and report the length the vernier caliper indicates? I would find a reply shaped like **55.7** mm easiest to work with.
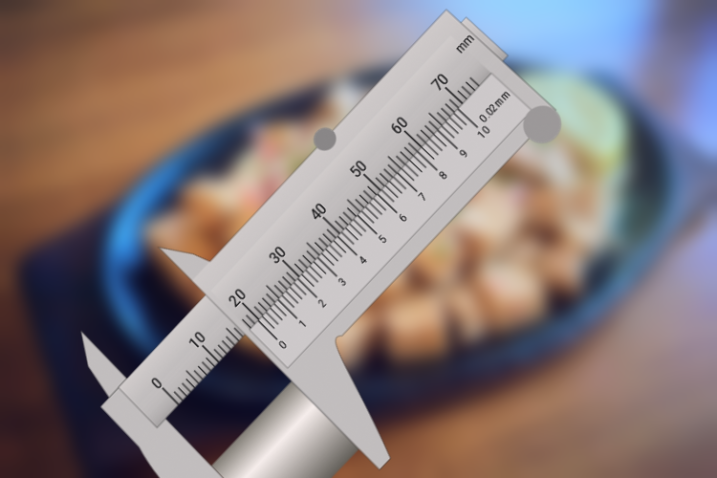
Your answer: **19.8** mm
